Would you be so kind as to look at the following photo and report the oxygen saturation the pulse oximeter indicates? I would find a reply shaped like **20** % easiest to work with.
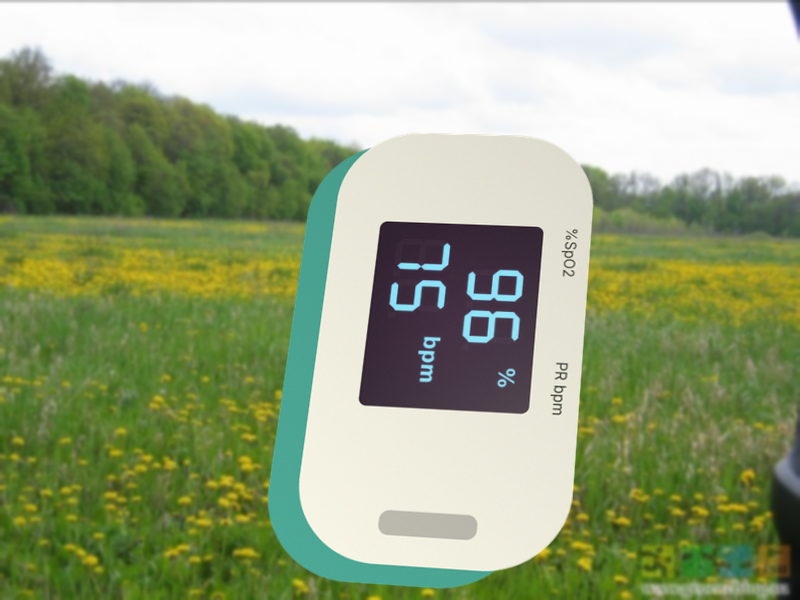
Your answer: **96** %
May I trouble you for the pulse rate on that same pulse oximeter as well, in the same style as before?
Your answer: **75** bpm
